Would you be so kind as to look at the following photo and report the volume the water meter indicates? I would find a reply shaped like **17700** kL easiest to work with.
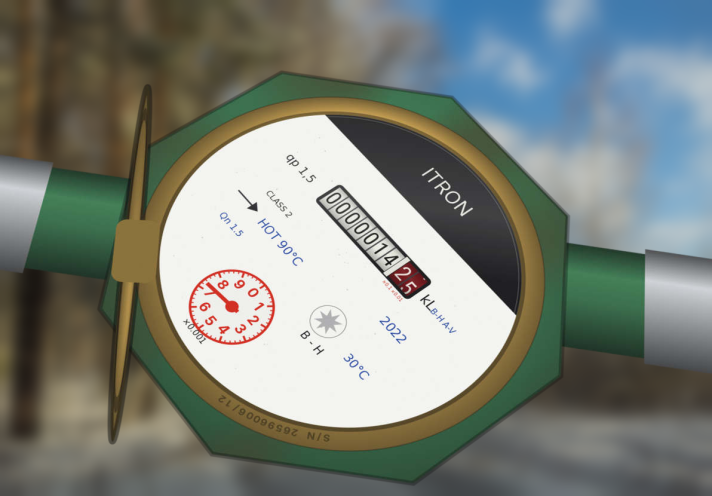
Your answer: **14.247** kL
